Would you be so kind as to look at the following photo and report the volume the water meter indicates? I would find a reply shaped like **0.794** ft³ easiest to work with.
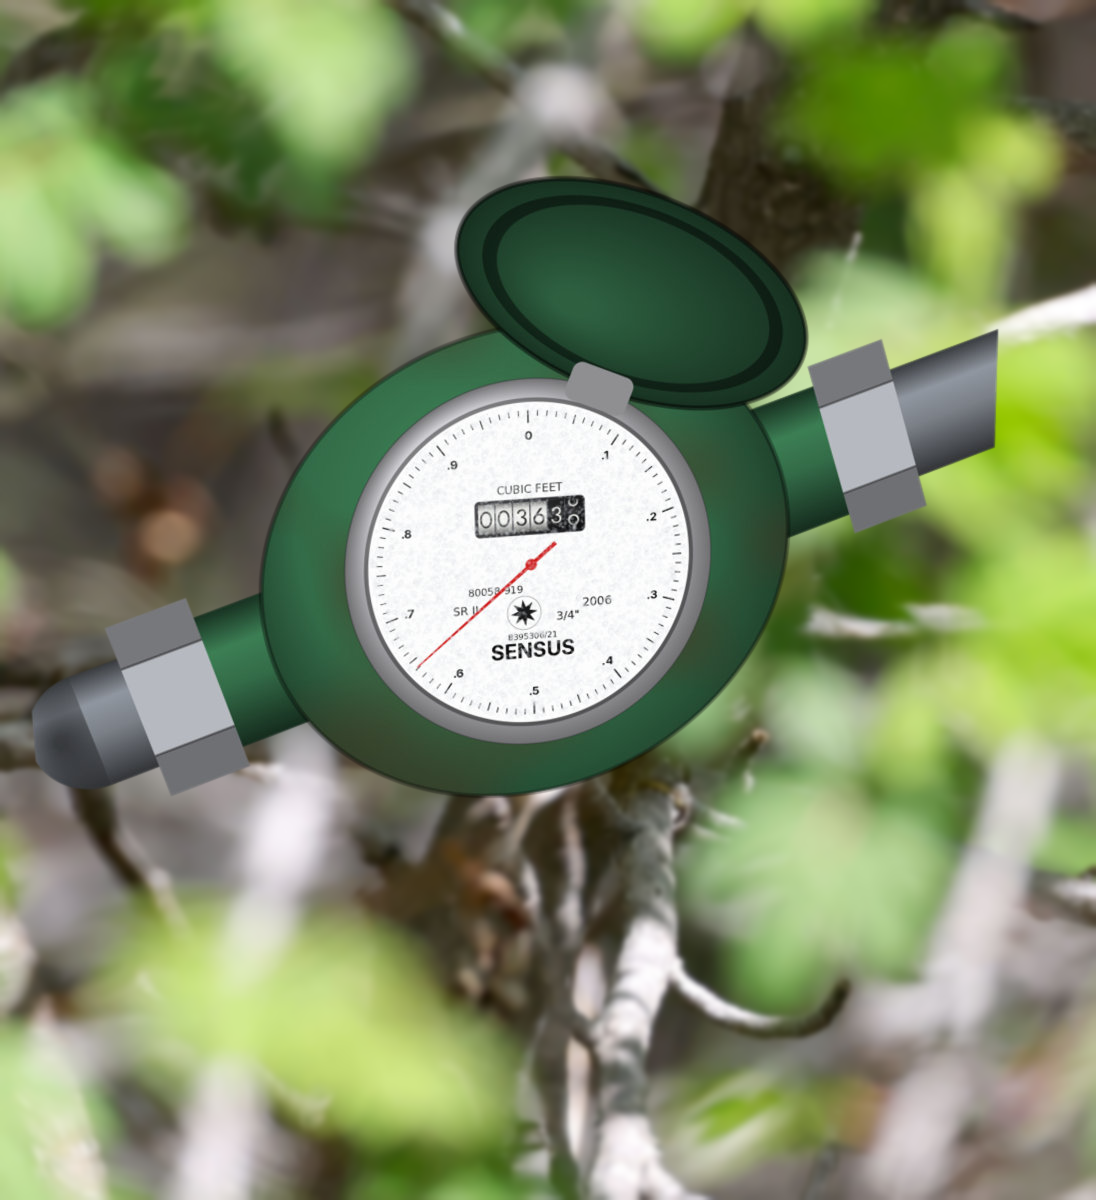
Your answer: **3638.64** ft³
